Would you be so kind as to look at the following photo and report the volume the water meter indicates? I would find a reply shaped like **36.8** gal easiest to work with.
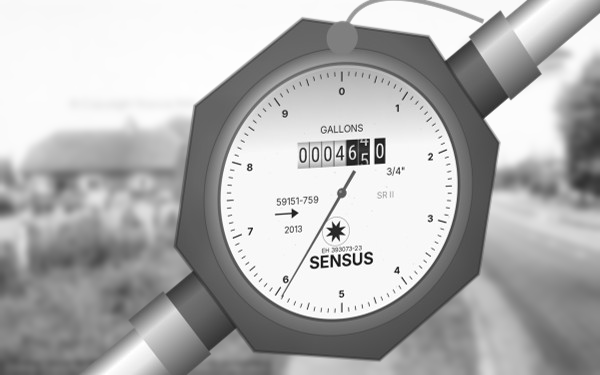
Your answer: **4645.9** gal
